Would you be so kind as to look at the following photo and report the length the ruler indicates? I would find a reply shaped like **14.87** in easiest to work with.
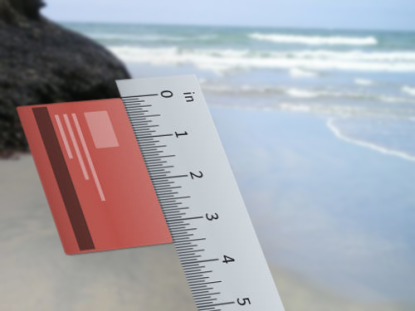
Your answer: **3.5** in
